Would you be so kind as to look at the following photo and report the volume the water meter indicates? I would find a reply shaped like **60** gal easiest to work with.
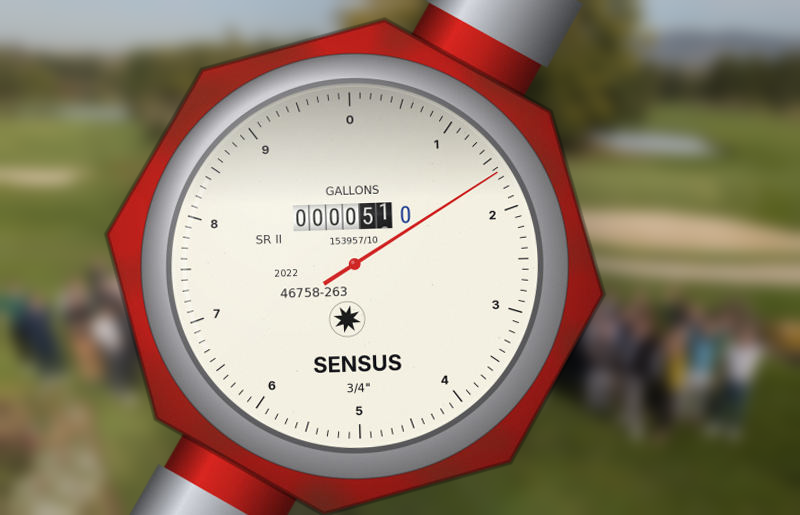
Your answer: **511.6** gal
